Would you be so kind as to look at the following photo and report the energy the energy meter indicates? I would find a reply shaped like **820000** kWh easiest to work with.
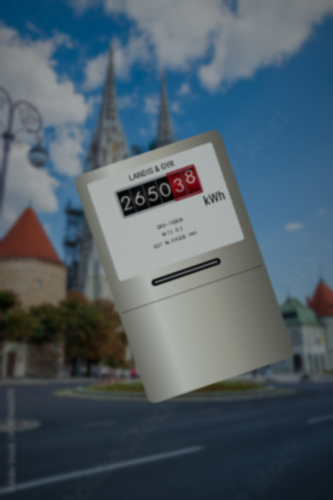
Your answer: **2650.38** kWh
